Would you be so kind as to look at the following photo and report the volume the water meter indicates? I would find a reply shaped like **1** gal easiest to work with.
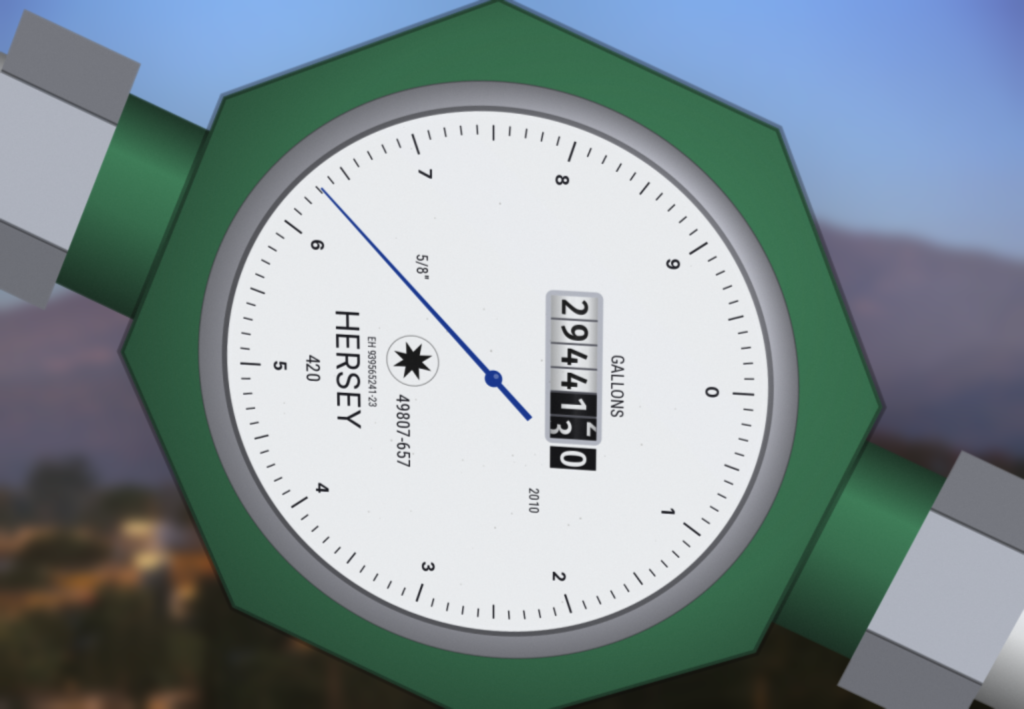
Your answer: **2944126.3** gal
